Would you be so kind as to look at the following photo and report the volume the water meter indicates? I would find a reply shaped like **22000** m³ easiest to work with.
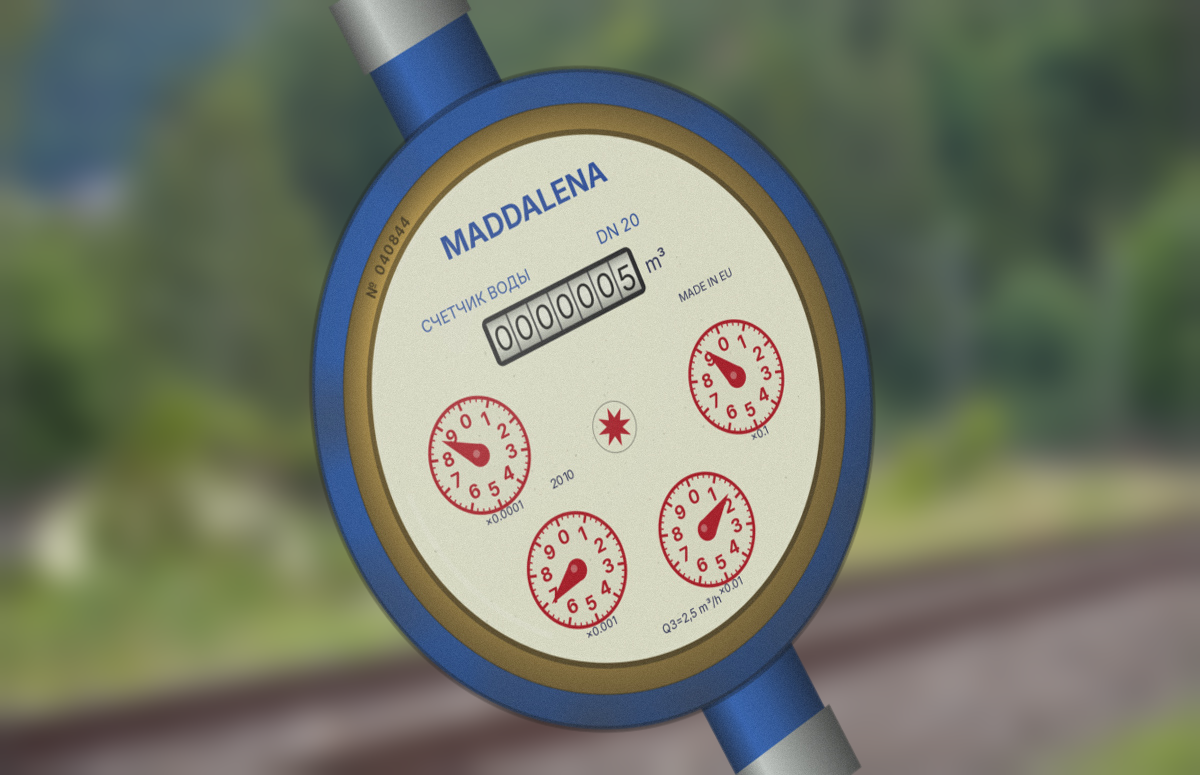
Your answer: **4.9168** m³
